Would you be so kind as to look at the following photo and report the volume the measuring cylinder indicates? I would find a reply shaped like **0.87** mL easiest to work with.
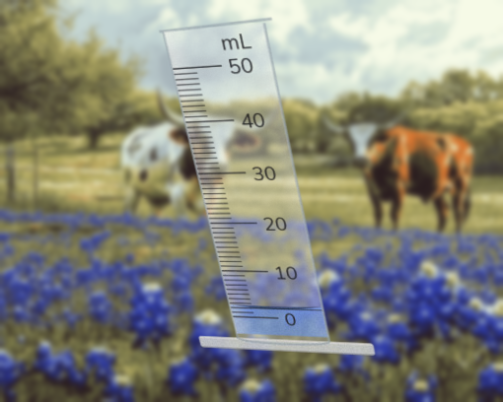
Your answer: **2** mL
